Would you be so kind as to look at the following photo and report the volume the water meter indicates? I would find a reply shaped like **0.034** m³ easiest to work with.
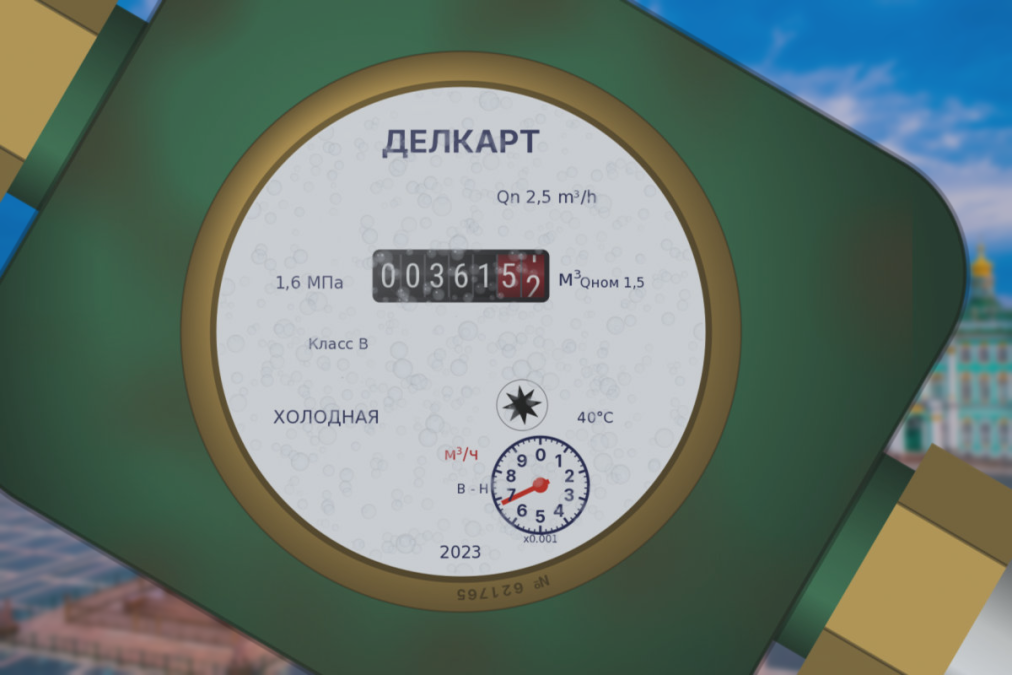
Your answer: **361.516** m³
